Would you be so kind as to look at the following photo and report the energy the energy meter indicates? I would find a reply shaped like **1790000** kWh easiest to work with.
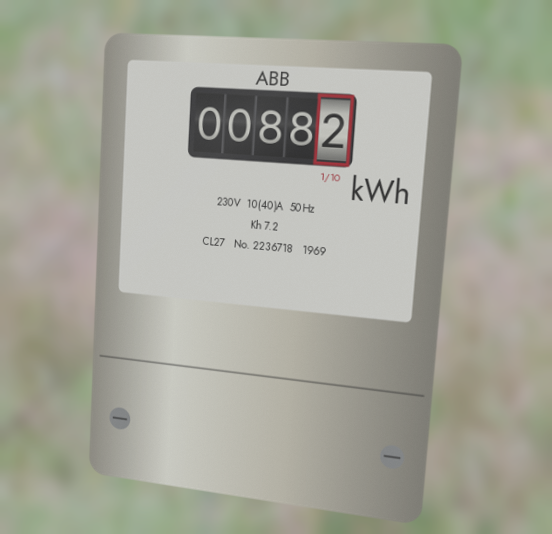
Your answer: **88.2** kWh
